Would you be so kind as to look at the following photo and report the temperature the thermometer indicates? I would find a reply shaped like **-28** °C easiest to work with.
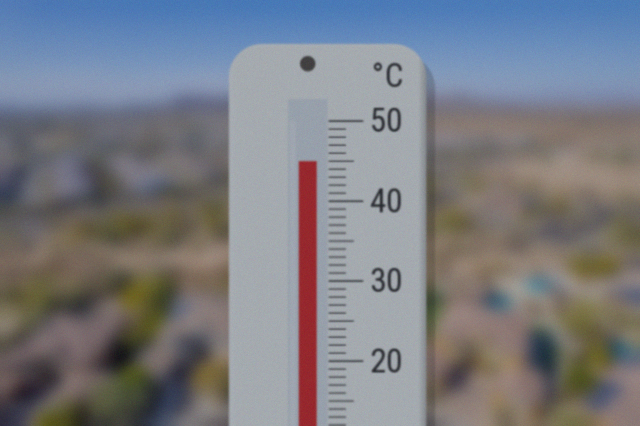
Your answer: **45** °C
